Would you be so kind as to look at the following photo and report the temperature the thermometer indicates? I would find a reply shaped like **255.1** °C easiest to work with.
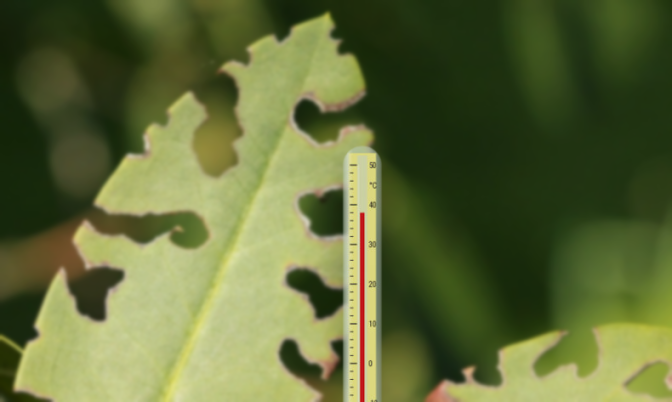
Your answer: **38** °C
